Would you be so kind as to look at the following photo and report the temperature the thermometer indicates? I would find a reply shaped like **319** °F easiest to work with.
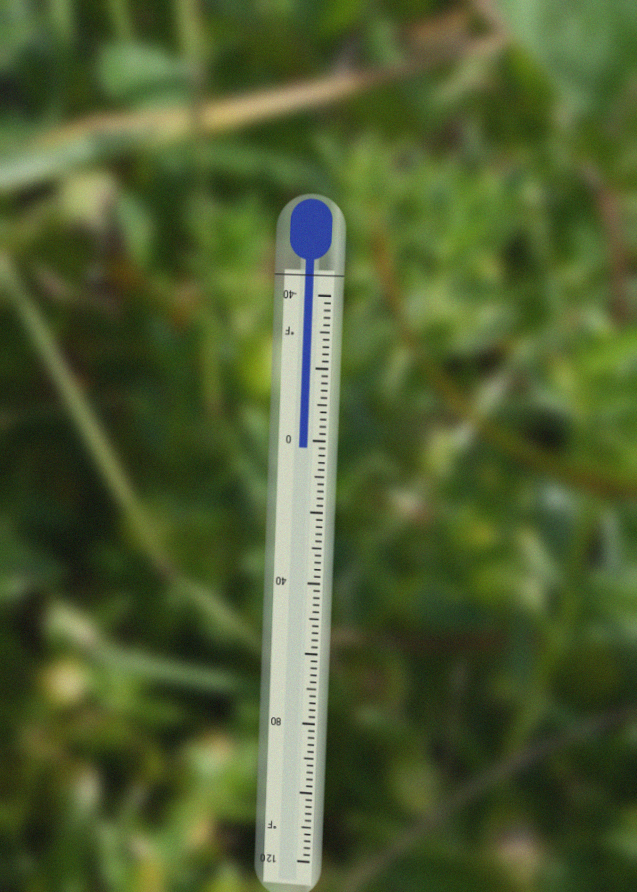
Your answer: **2** °F
